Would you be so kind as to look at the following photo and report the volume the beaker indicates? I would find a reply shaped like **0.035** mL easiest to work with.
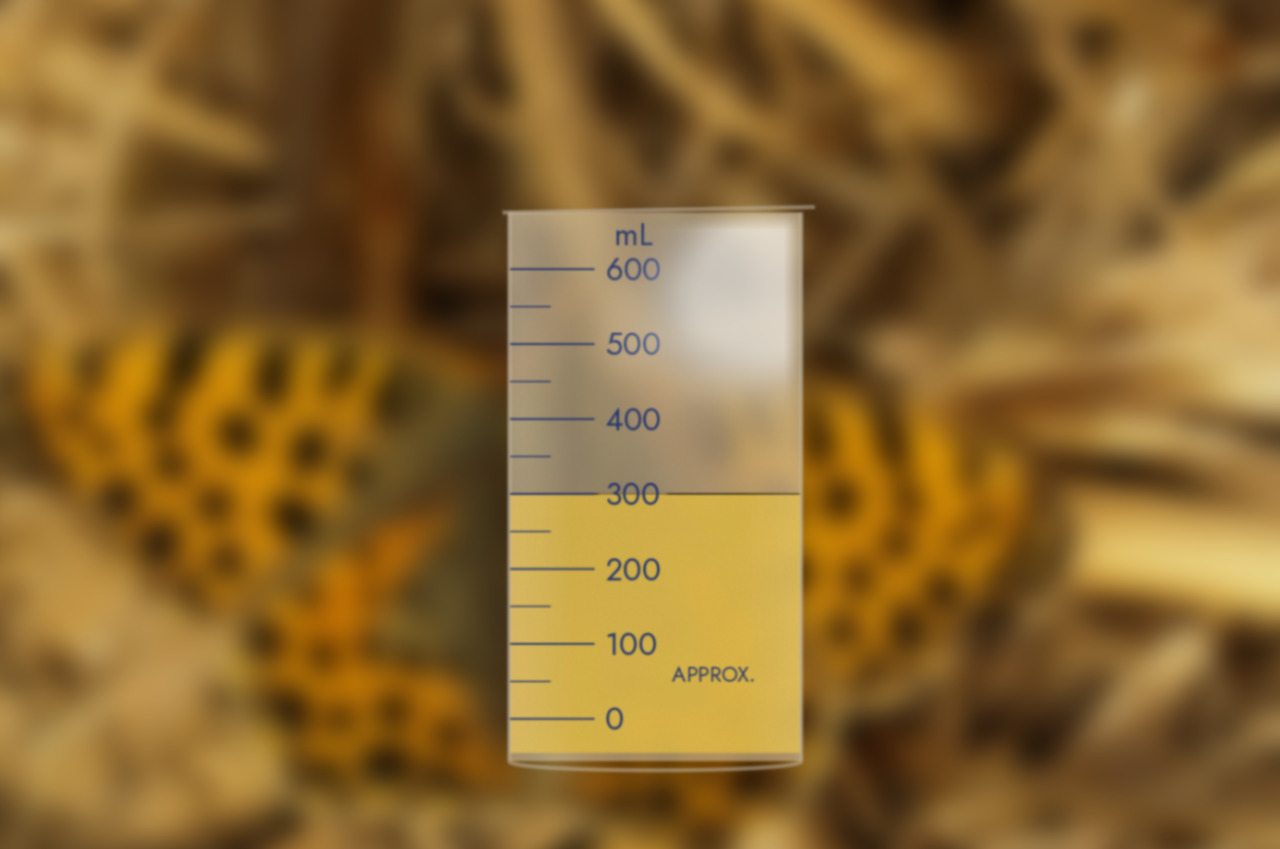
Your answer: **300** mL
